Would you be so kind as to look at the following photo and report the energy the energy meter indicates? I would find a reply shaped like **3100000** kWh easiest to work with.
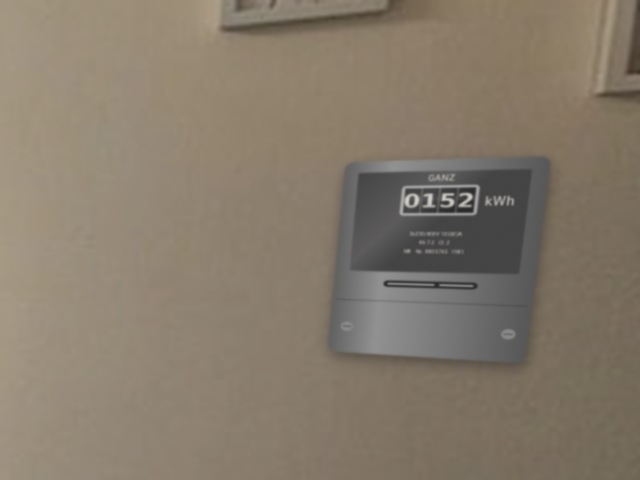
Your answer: **152** kWh
